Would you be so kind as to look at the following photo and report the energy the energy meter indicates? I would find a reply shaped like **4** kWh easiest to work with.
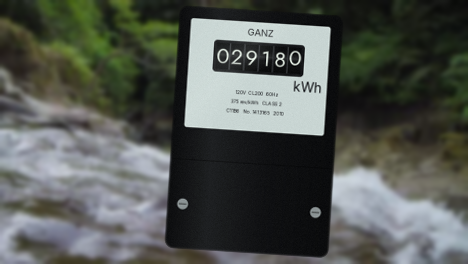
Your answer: **29180** kWh
